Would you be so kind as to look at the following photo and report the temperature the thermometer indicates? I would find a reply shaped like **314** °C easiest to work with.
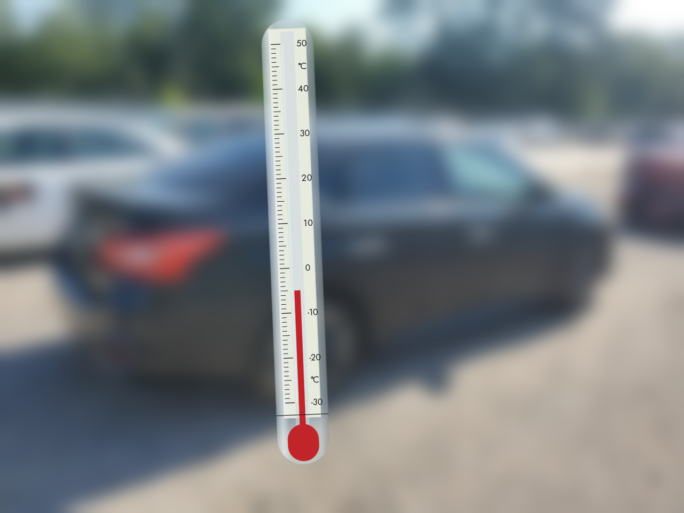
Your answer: **-5** °C
